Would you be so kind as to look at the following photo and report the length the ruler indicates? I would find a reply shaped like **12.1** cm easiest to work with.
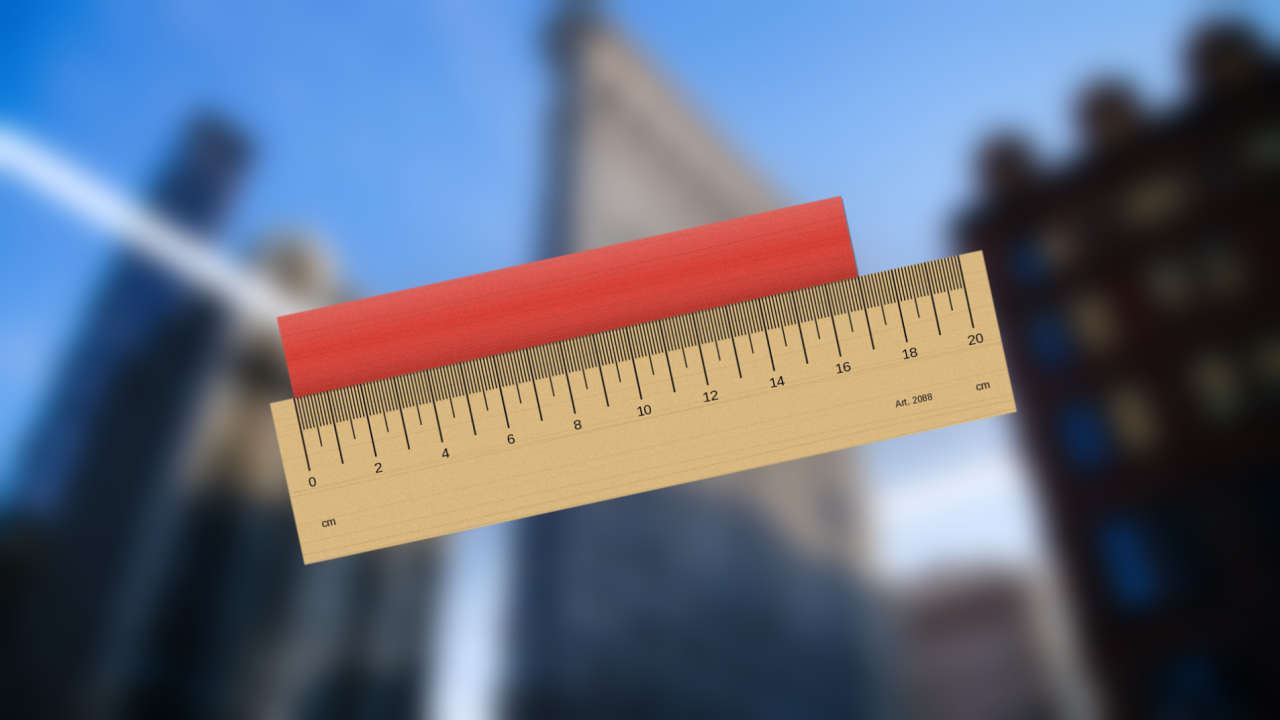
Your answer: **17** cm
